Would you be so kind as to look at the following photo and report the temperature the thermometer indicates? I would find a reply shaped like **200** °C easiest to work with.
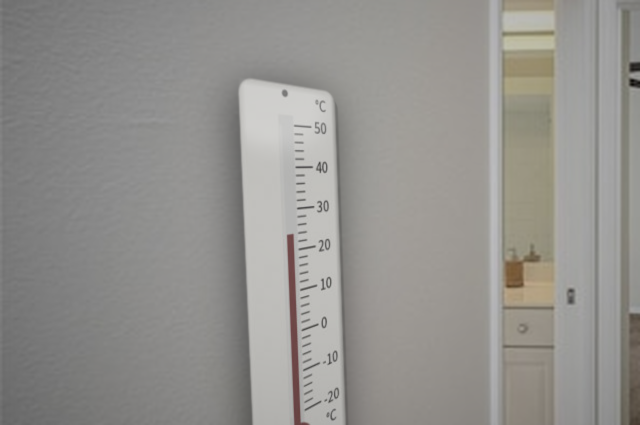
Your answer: **24** °C
